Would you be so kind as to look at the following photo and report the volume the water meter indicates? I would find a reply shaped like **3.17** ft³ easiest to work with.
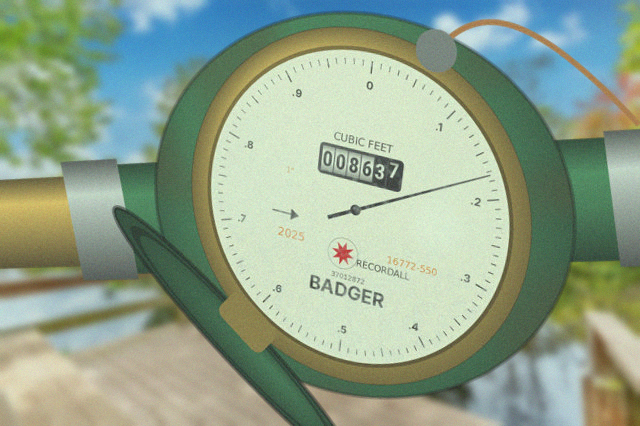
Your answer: **8637.17** ft³
